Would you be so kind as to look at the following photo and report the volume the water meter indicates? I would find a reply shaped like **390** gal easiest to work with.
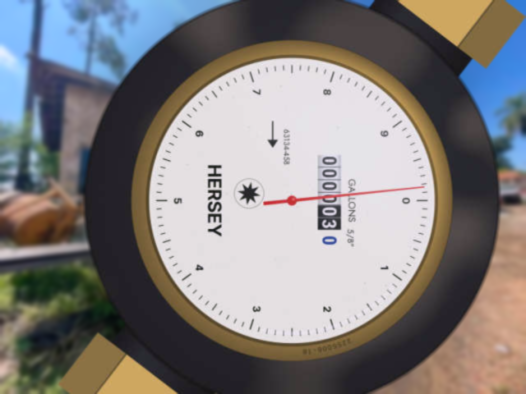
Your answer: **29.8** gal
